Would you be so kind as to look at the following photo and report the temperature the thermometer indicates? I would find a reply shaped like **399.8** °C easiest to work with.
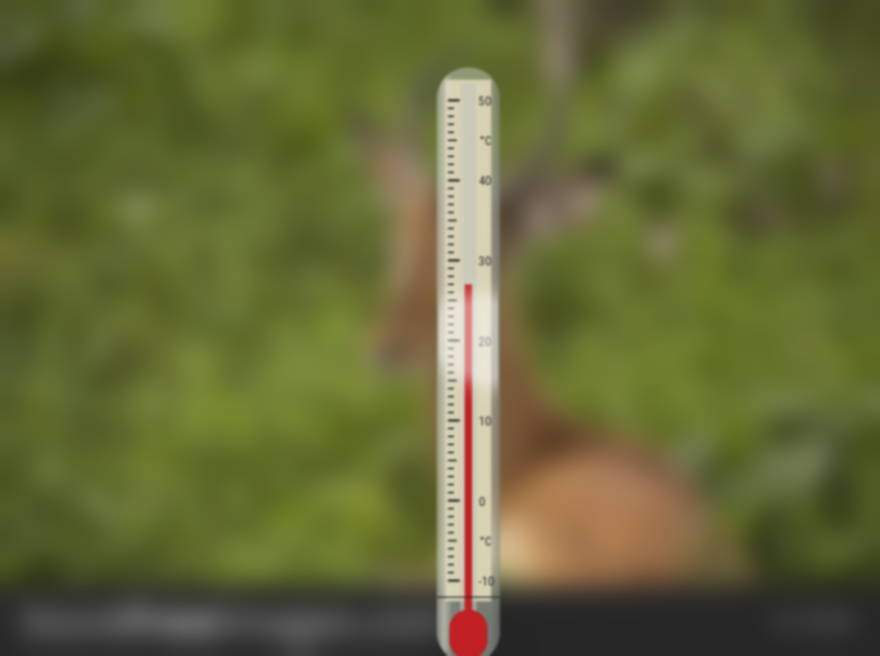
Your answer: **27** °C
